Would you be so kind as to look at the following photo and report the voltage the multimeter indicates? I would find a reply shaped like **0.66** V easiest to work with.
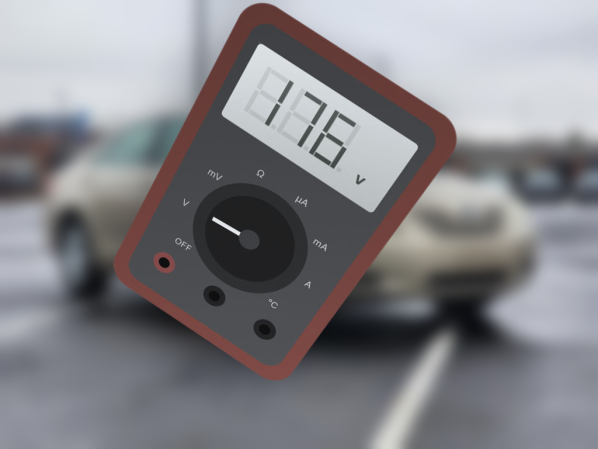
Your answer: **176** V
